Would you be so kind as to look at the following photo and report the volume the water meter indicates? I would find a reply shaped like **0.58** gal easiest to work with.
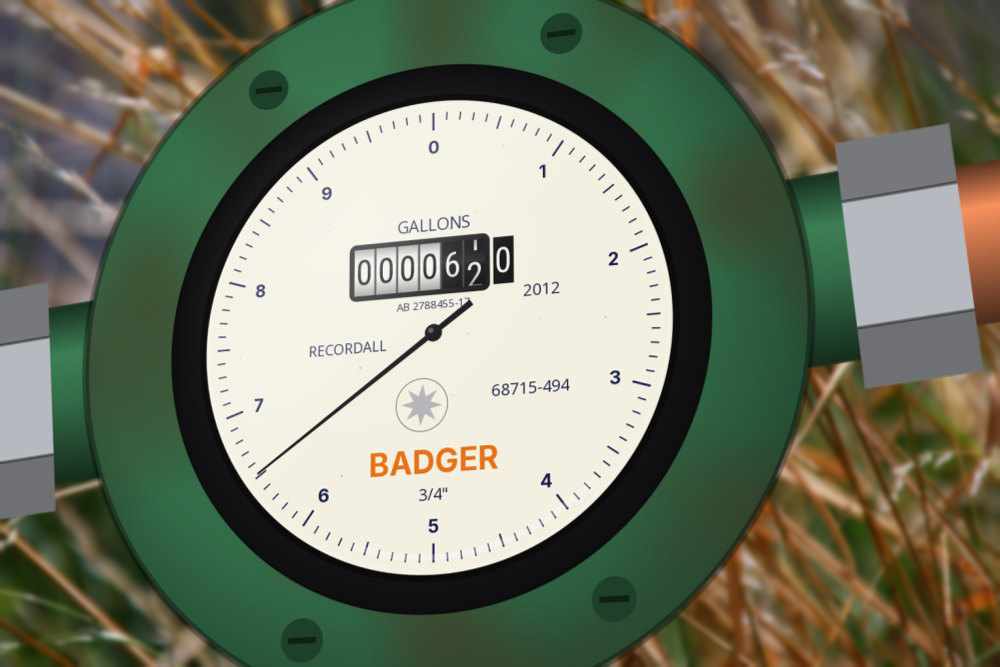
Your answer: **616.5** gal
